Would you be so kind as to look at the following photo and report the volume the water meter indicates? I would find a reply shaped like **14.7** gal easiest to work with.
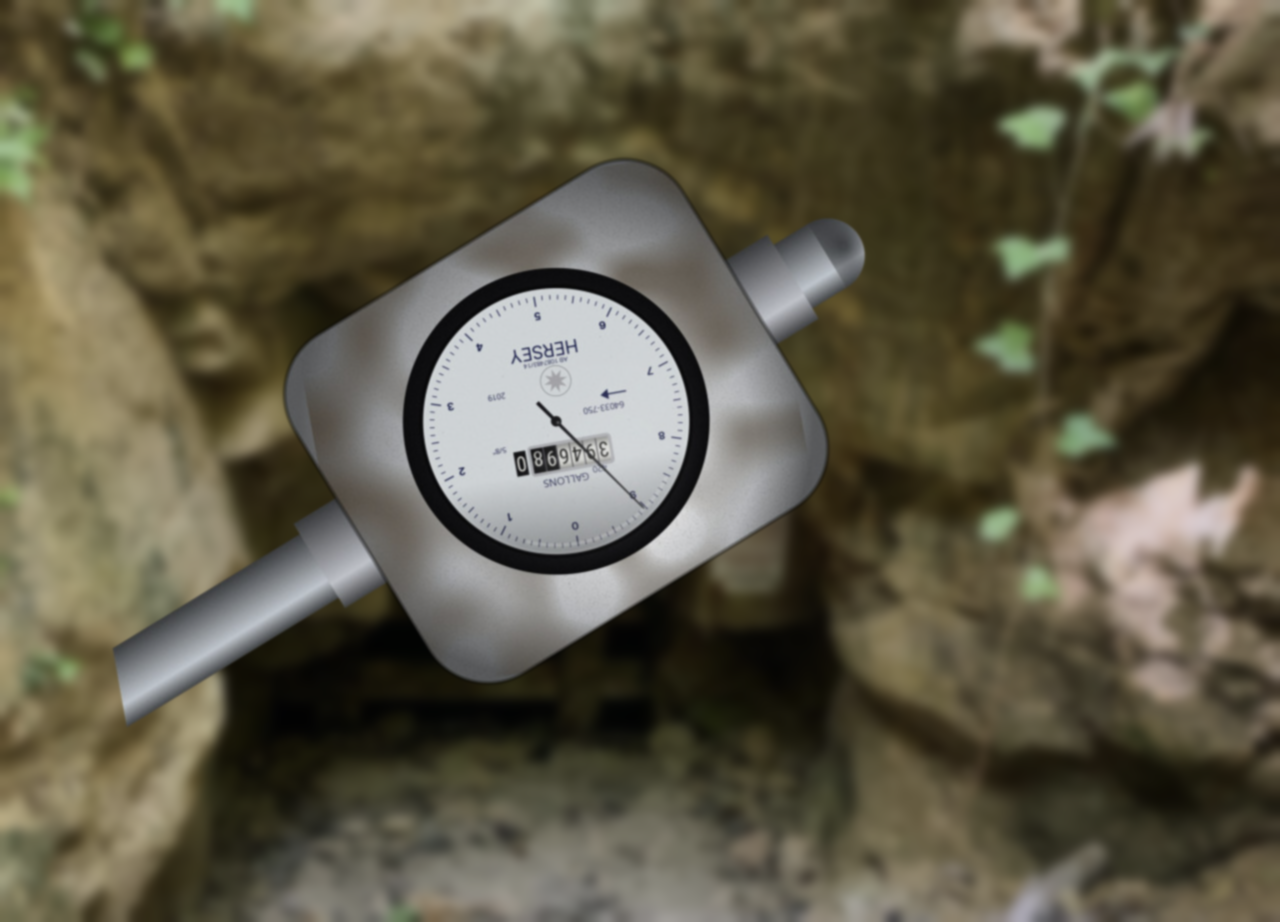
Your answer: **3946979.0** gal
